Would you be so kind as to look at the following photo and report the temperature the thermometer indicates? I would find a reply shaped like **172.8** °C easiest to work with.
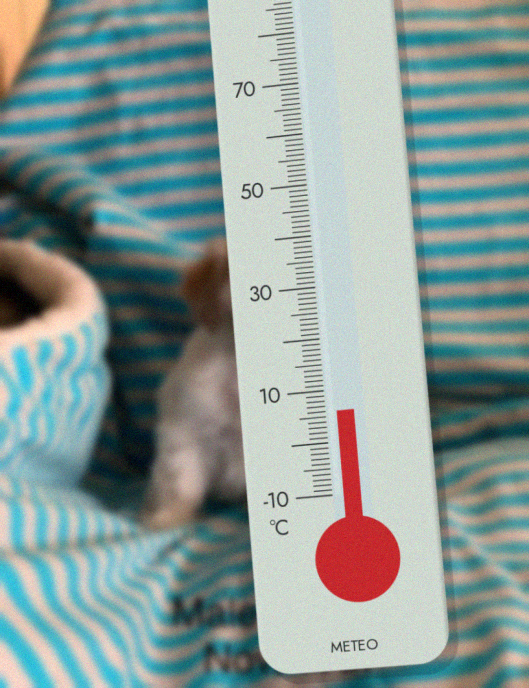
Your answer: **6** °C
